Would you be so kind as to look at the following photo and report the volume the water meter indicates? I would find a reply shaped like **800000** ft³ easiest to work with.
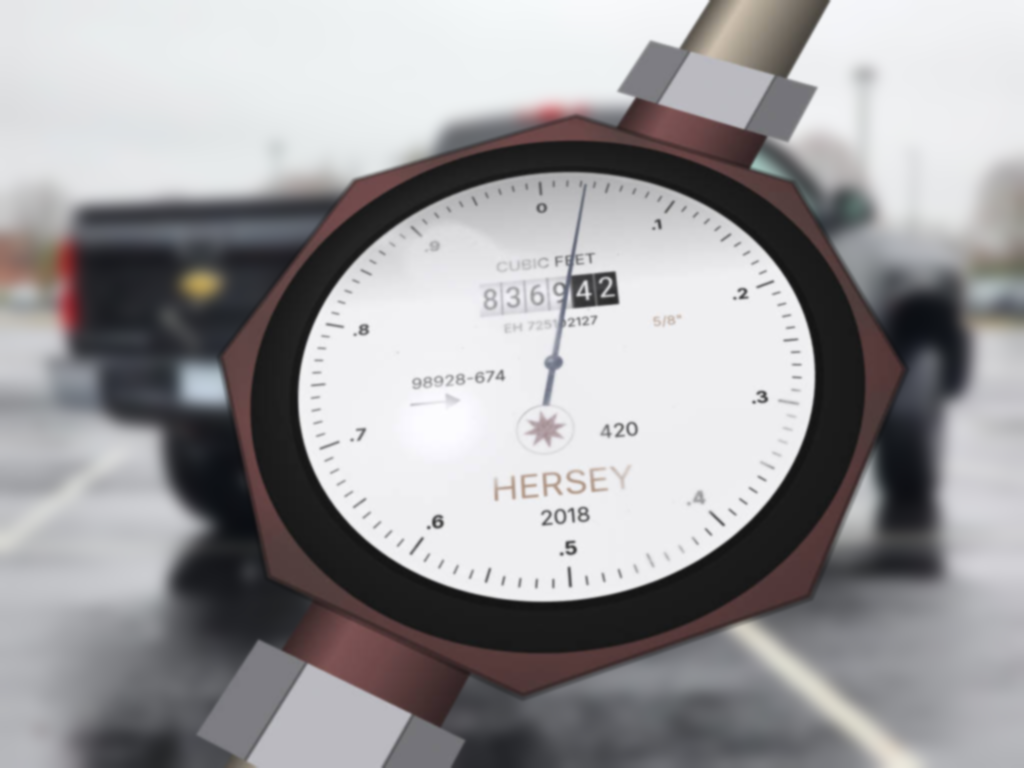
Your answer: **836942.03** ft³
